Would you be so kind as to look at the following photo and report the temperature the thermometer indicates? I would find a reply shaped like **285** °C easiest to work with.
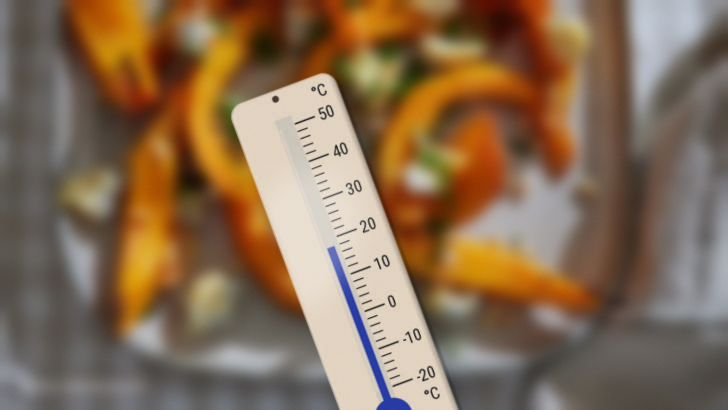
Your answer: **18** °C
